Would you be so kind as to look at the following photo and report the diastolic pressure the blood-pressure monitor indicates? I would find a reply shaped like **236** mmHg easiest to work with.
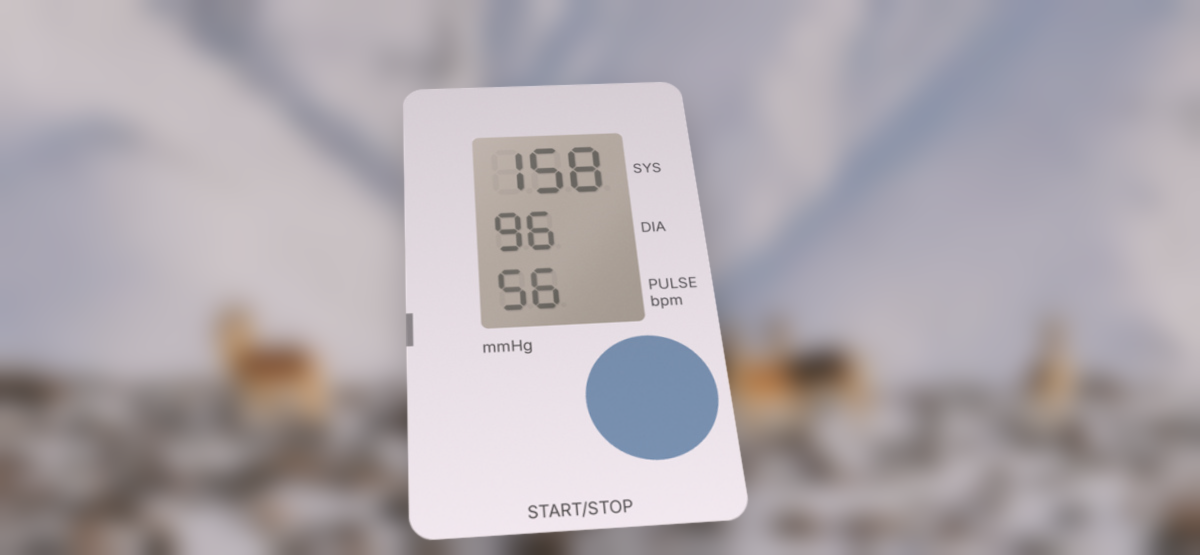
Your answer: **96** mmHg
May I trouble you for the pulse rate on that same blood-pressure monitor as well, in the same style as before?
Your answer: **56** bpm
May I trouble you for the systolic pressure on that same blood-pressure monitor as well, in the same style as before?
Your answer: **158** mmHg
